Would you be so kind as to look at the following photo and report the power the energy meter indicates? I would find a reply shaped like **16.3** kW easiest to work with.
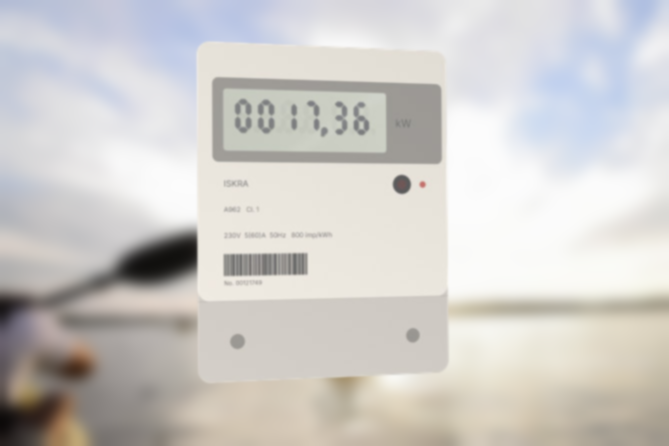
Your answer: **17.36** kW
